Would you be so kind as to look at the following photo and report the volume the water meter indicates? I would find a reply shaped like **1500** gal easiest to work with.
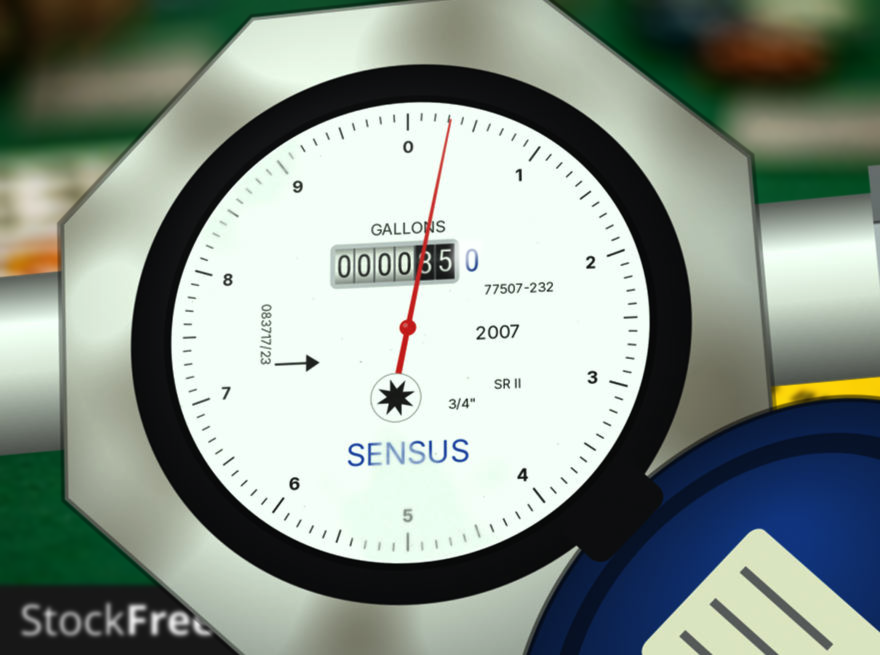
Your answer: **850.3** gal
